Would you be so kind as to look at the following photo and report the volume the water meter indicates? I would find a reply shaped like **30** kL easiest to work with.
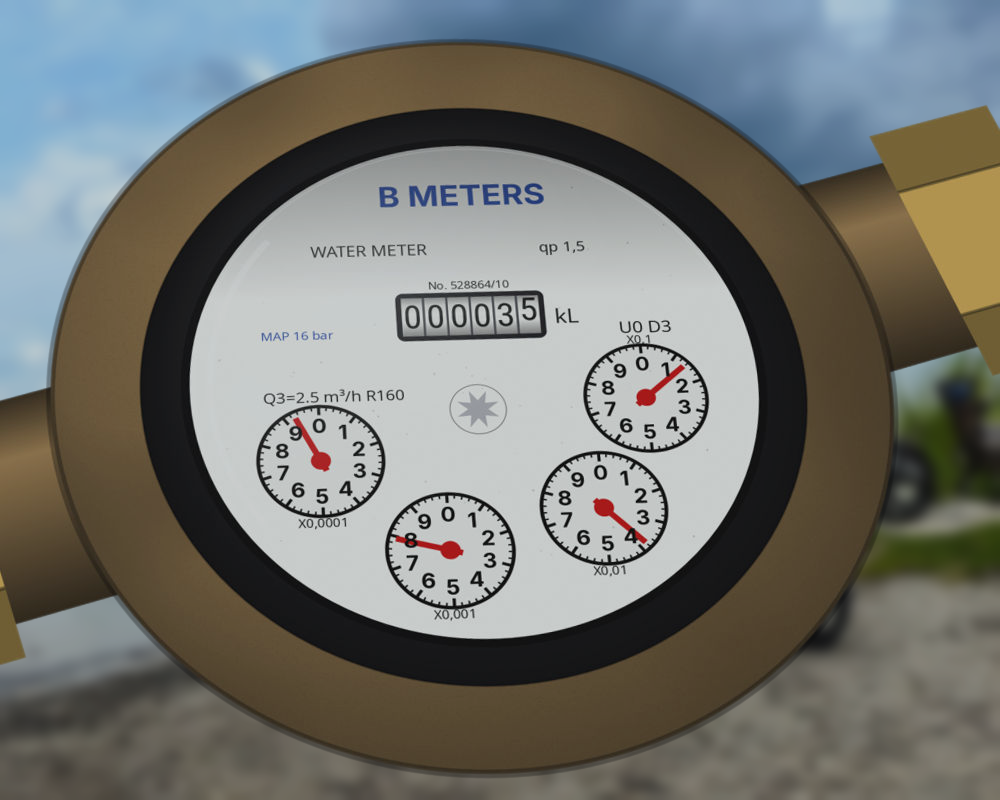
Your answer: **35.1379** kL
